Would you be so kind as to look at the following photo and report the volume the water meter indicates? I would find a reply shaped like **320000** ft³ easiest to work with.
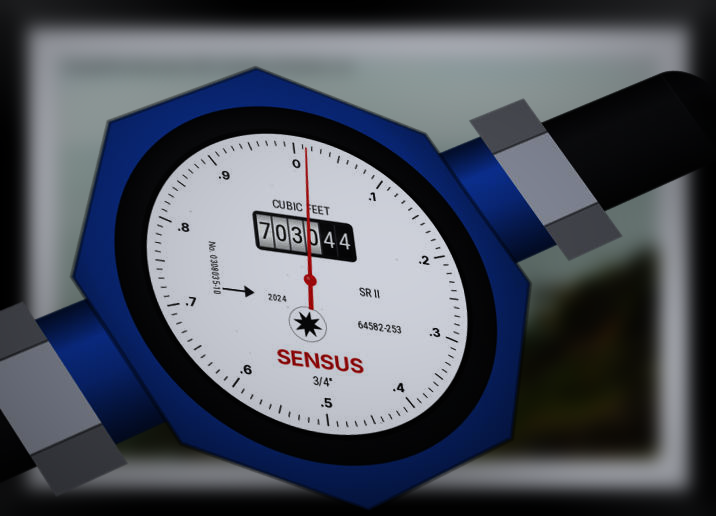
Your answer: **703044.01** ft³
